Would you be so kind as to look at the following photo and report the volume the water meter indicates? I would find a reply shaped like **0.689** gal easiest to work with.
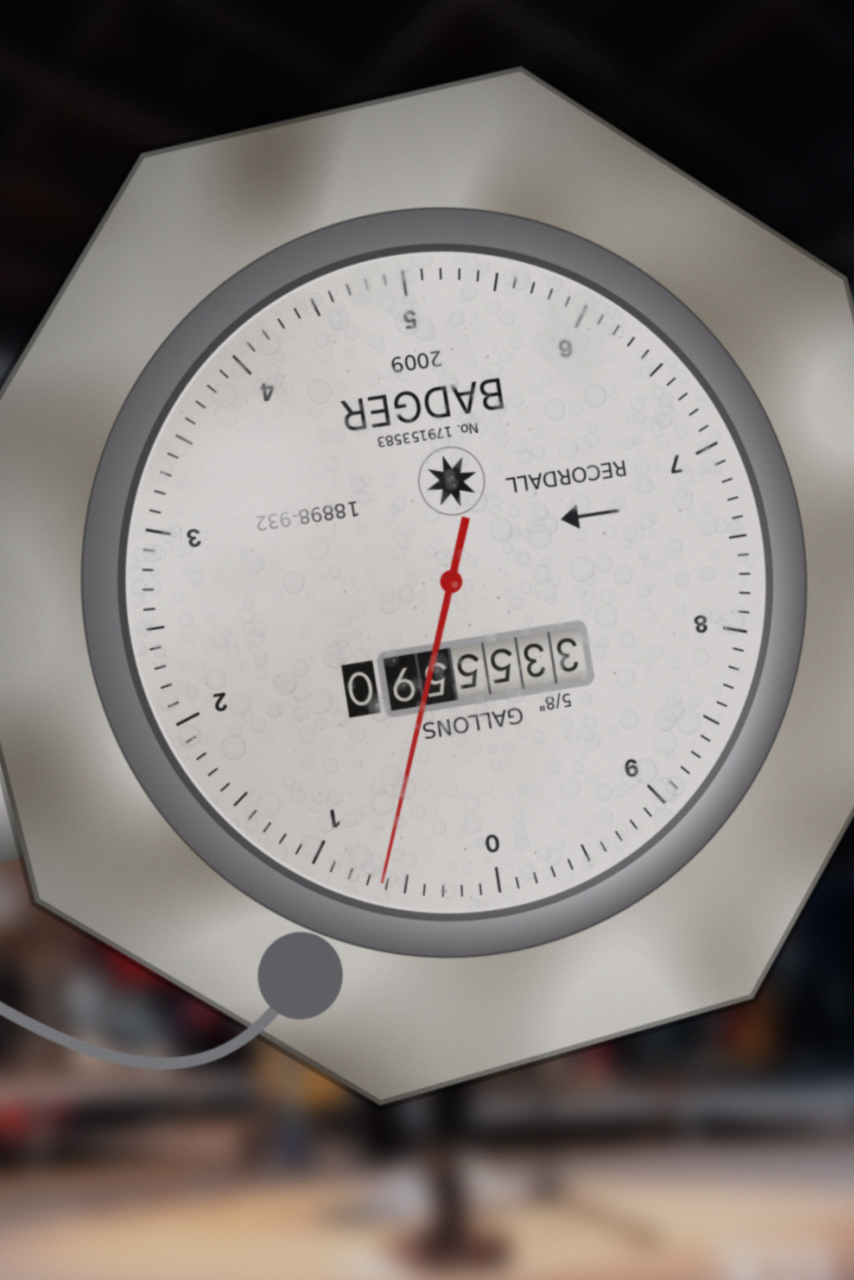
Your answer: **3355590.6** gal
